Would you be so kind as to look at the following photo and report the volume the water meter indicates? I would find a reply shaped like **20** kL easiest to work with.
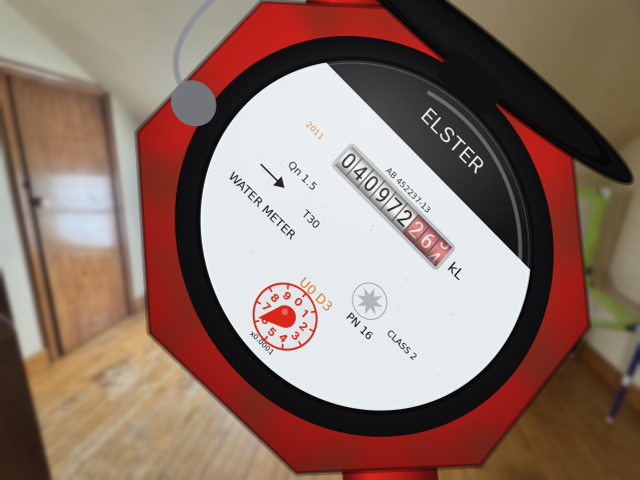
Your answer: **40972.2636** kL
